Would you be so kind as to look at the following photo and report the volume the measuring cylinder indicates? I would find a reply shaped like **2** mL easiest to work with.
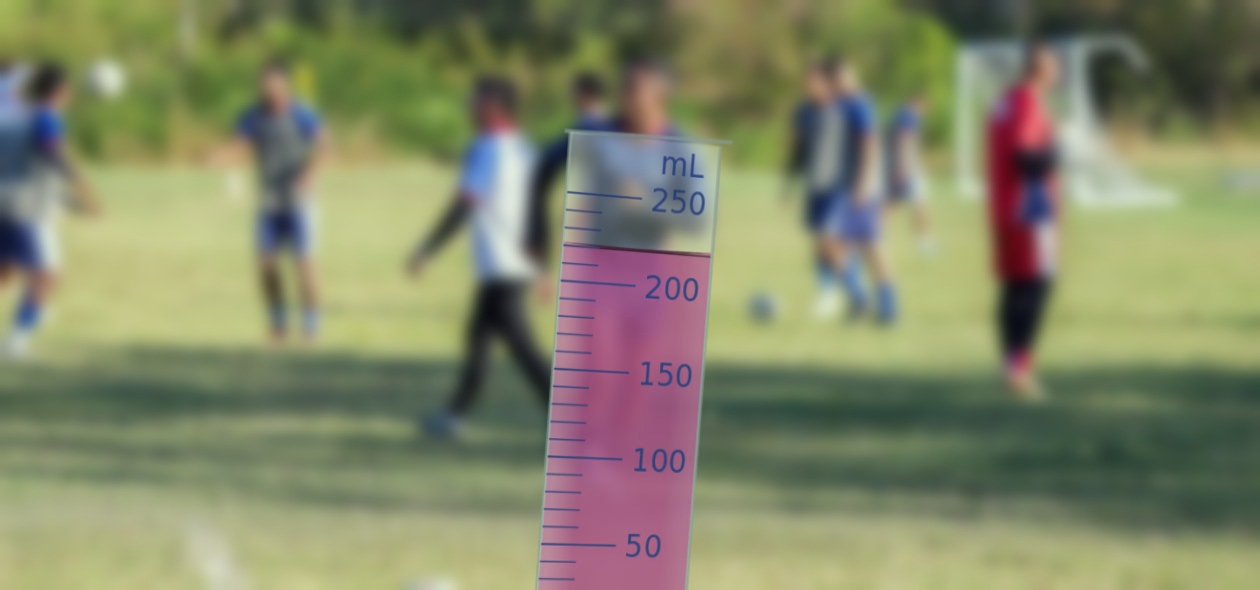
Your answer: **220** mL
